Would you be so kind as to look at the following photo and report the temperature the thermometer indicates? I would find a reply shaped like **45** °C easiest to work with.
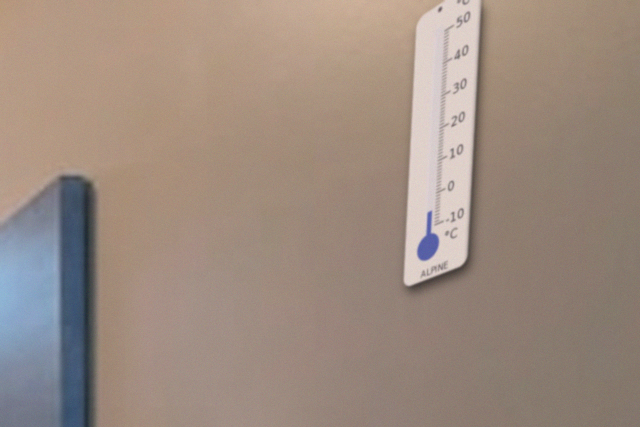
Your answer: **-5** °C
